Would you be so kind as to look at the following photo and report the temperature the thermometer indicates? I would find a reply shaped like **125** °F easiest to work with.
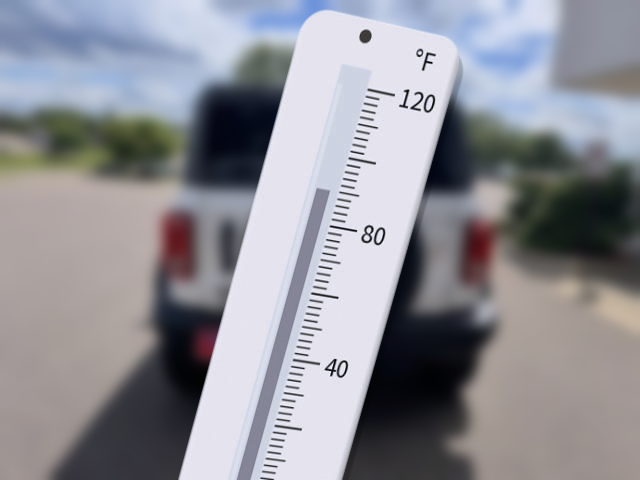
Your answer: **90** °F
